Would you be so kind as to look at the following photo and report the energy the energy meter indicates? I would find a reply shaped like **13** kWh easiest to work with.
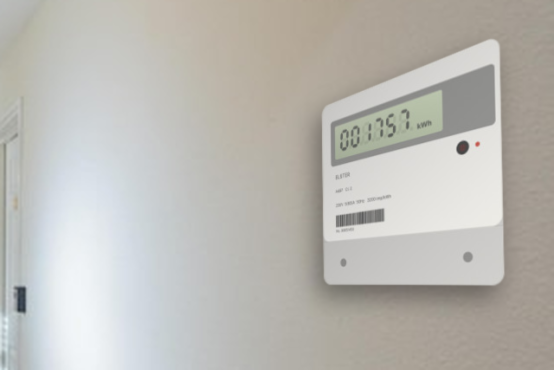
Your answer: **1757** kWh
